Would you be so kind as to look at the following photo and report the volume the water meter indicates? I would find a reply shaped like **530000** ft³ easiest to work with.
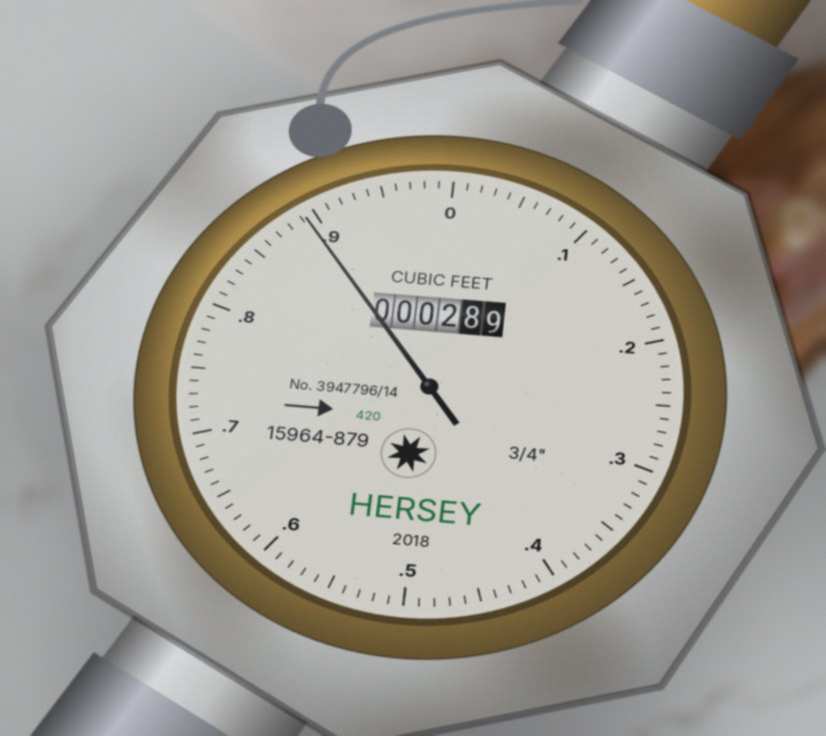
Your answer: **288.89** ft³
